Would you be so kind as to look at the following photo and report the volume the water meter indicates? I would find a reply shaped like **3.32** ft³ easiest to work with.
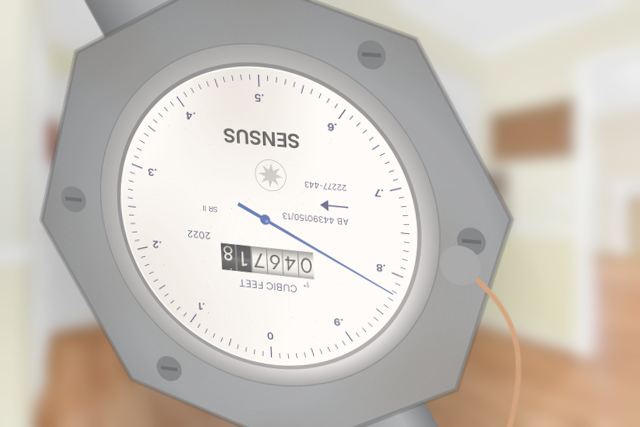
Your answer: **46717.82** ft³
